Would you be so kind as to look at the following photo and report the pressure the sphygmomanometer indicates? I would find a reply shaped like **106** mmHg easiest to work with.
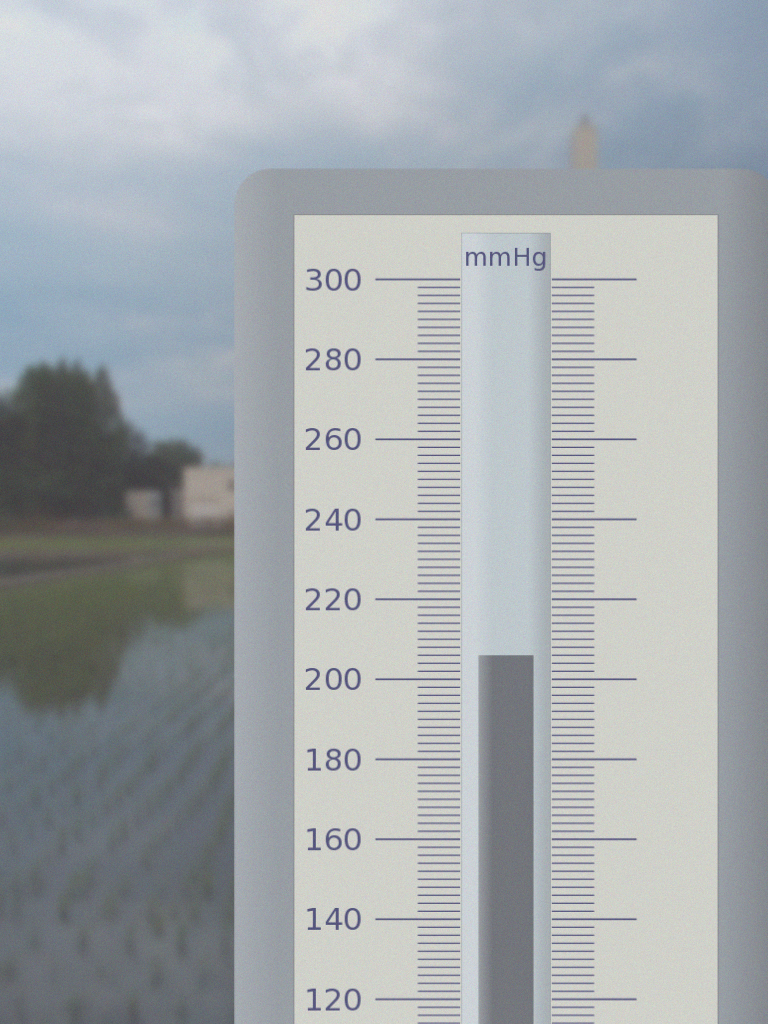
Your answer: **206** mmHg
